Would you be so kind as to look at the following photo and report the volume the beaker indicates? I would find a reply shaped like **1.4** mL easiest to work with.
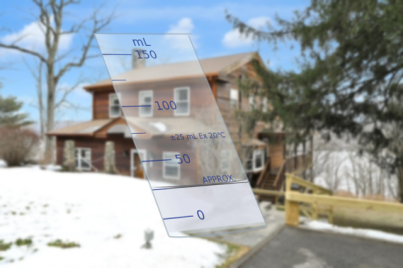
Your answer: **25** mL
